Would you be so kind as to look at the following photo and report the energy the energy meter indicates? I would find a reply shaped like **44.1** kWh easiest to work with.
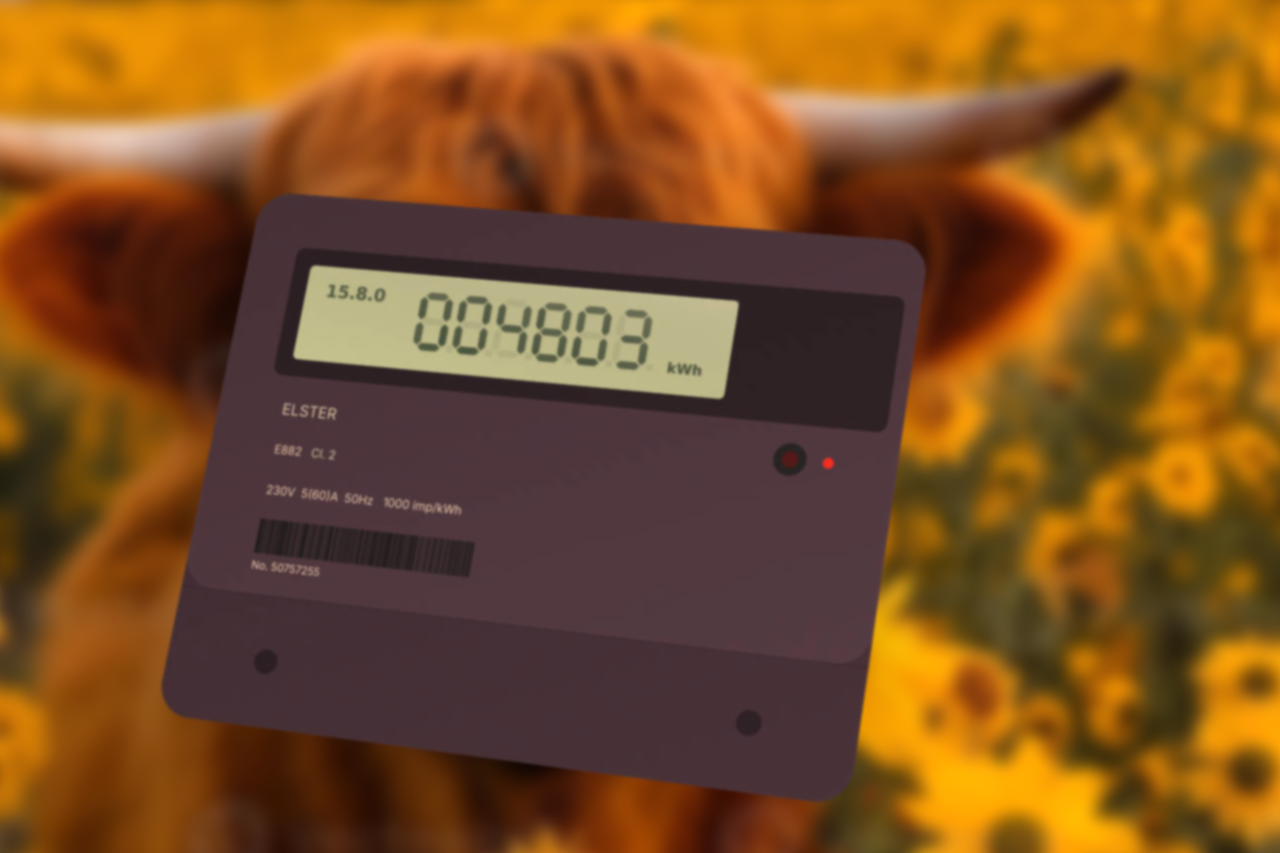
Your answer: **4803** kWh
